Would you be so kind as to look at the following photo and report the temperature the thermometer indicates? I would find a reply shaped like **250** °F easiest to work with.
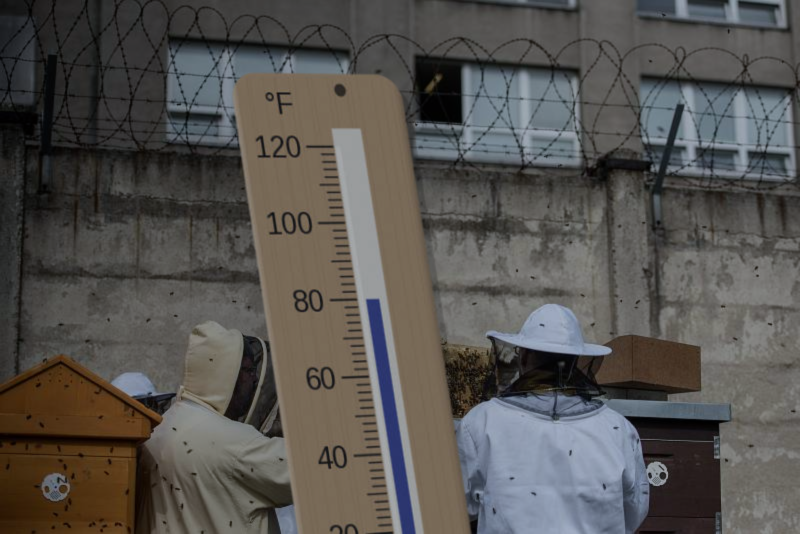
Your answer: **80** °F
